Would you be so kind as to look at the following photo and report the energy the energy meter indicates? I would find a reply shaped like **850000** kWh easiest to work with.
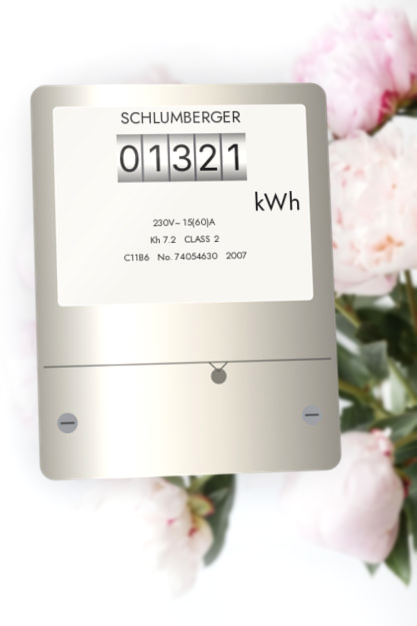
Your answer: **1321** kWh
